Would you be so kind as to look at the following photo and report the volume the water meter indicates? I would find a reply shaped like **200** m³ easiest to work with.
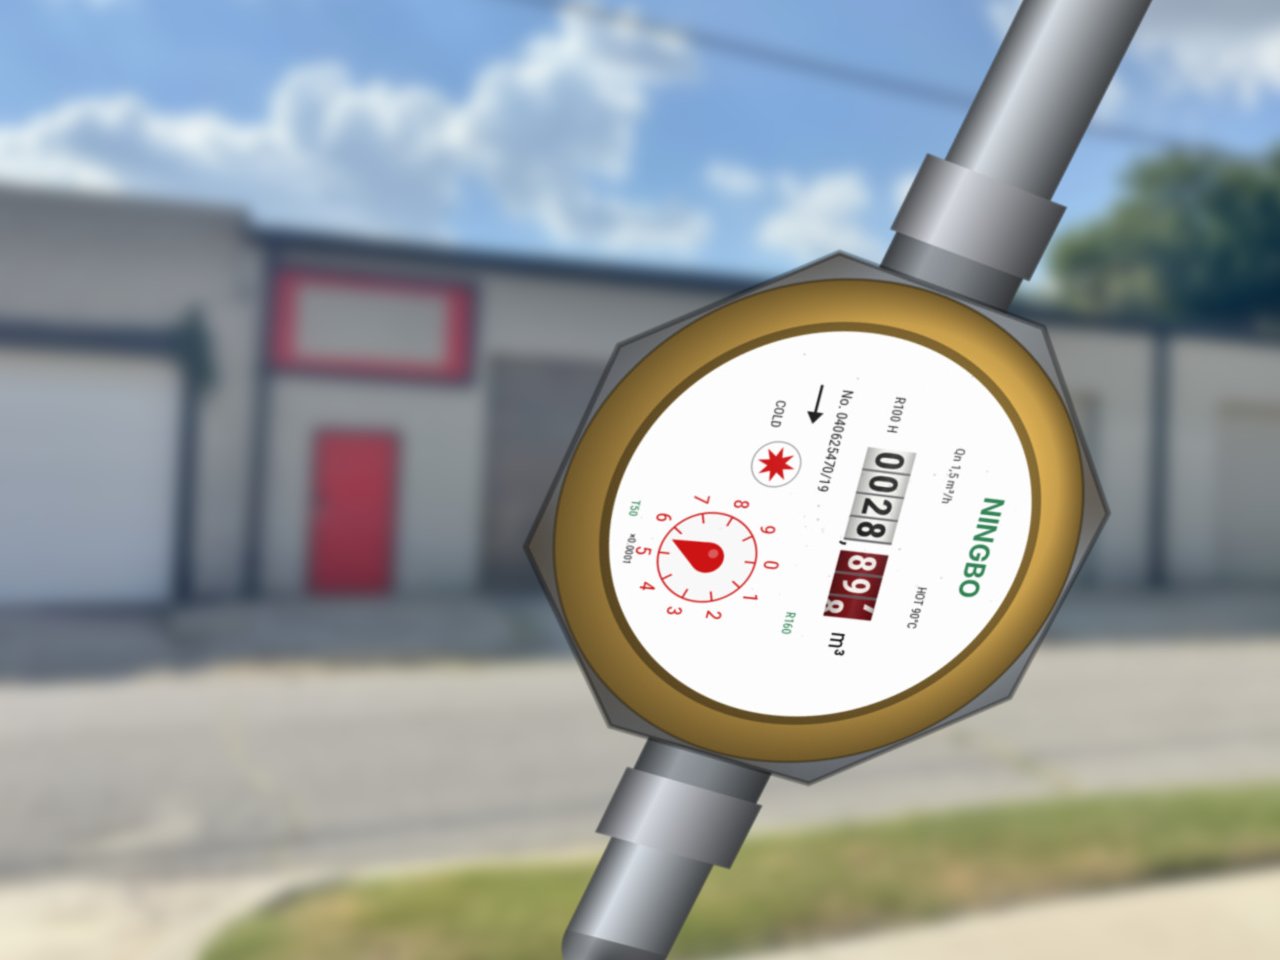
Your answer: **28.8975** m³
